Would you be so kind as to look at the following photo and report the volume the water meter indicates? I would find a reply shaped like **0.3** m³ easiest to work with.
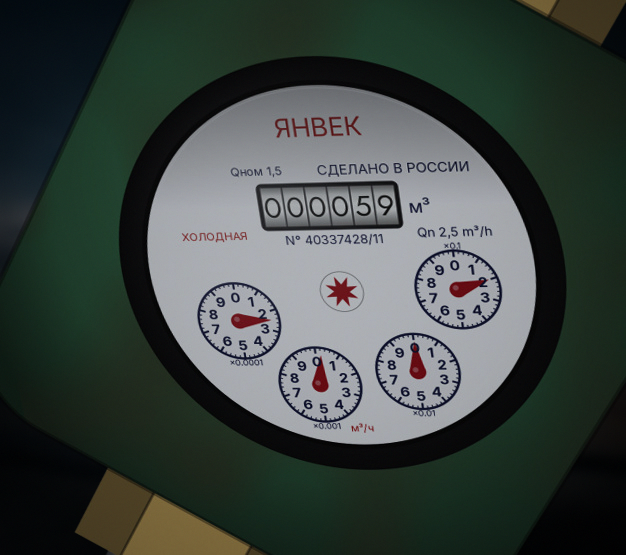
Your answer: **59.2002** m³
